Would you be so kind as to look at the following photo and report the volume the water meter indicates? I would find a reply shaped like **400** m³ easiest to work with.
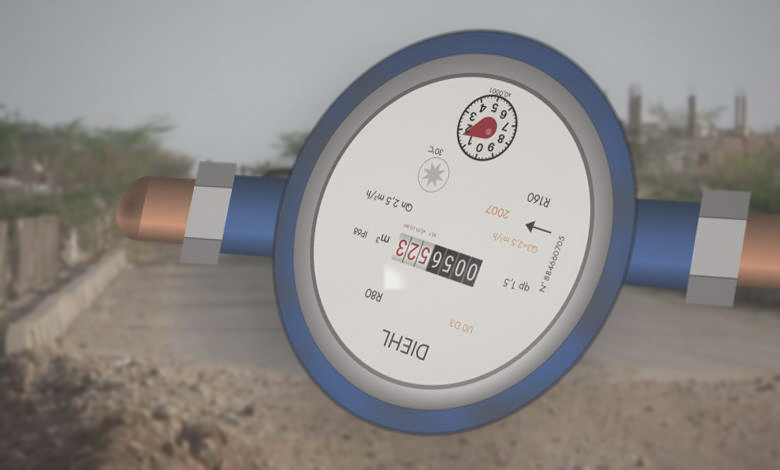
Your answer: **56.5231** m³
